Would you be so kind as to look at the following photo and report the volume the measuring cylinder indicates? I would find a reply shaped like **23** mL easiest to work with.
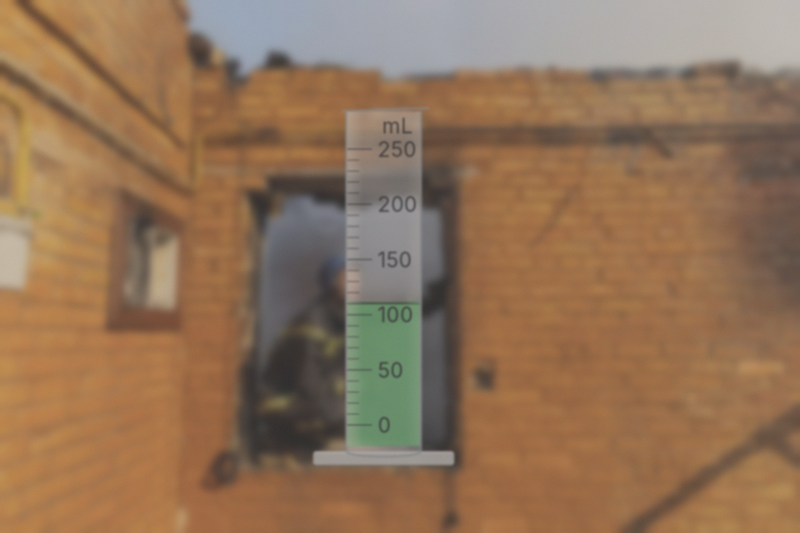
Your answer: **110** mL
